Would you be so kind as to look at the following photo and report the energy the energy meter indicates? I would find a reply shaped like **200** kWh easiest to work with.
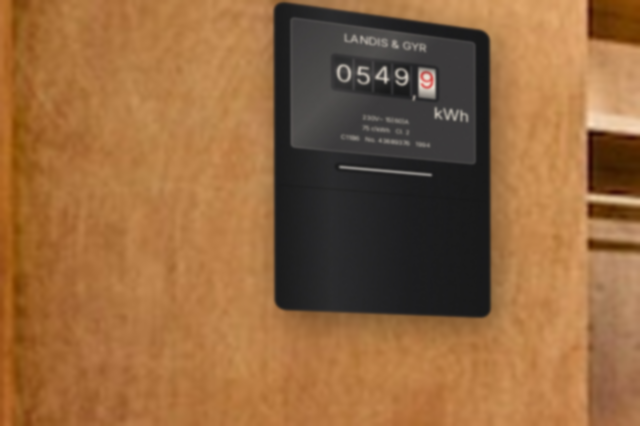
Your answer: **549.9** kWh
